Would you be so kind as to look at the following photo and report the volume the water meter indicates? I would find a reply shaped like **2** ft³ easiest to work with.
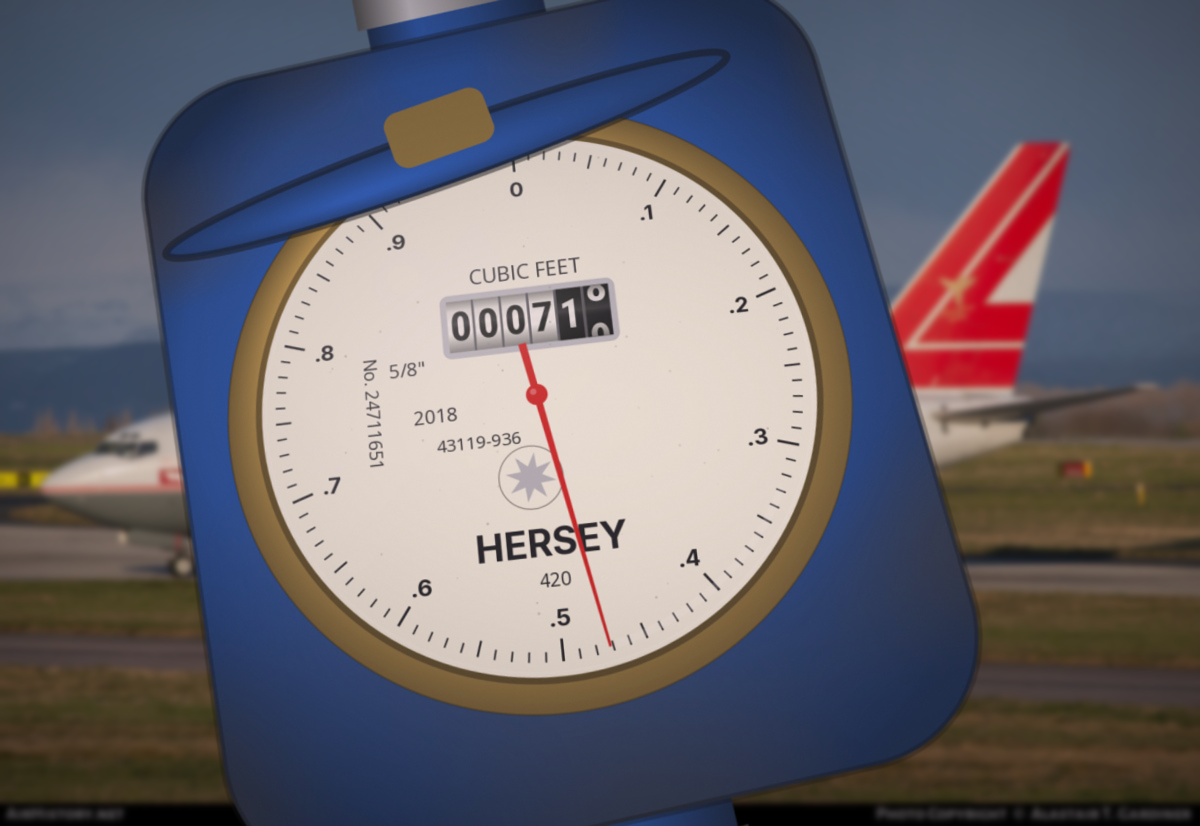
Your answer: **718.47** ft³
